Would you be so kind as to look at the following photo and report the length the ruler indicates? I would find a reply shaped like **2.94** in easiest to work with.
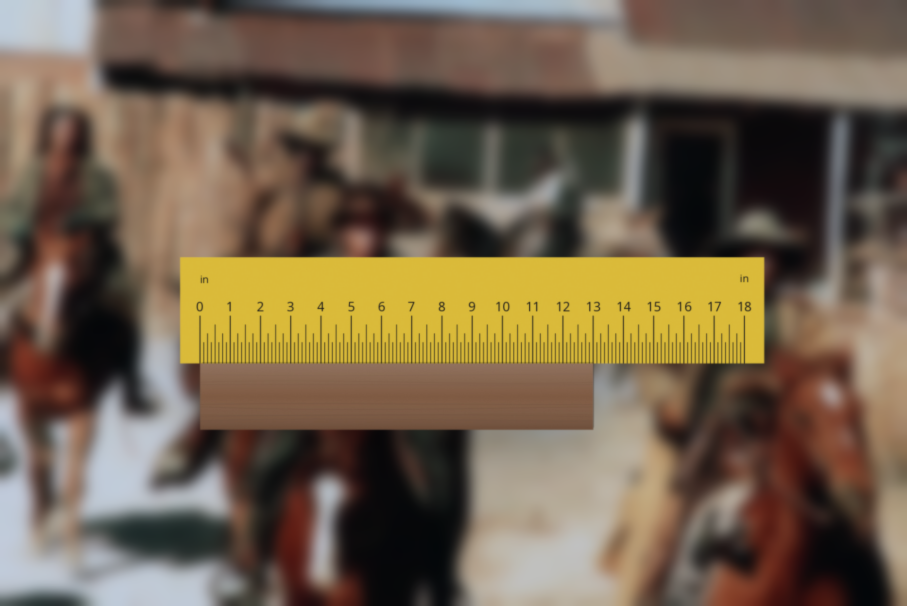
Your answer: **13** in
